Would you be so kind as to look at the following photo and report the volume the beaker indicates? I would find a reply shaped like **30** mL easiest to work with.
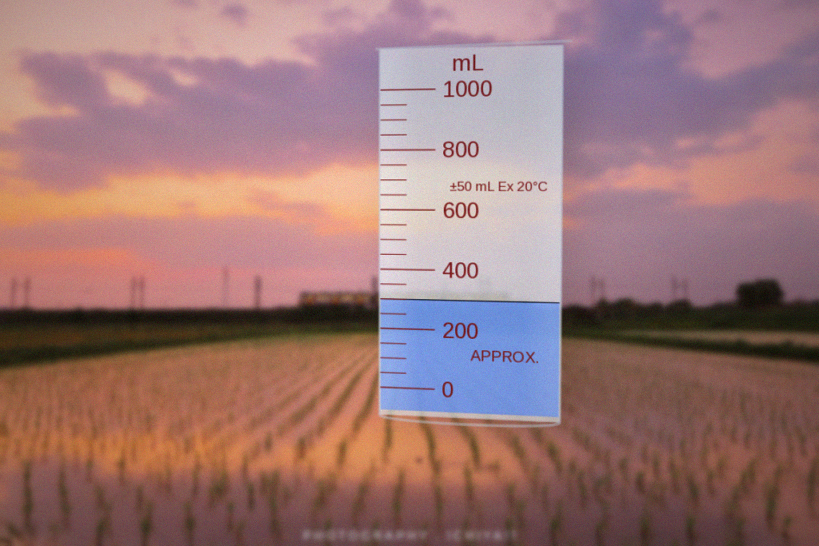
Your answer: **300** mL
